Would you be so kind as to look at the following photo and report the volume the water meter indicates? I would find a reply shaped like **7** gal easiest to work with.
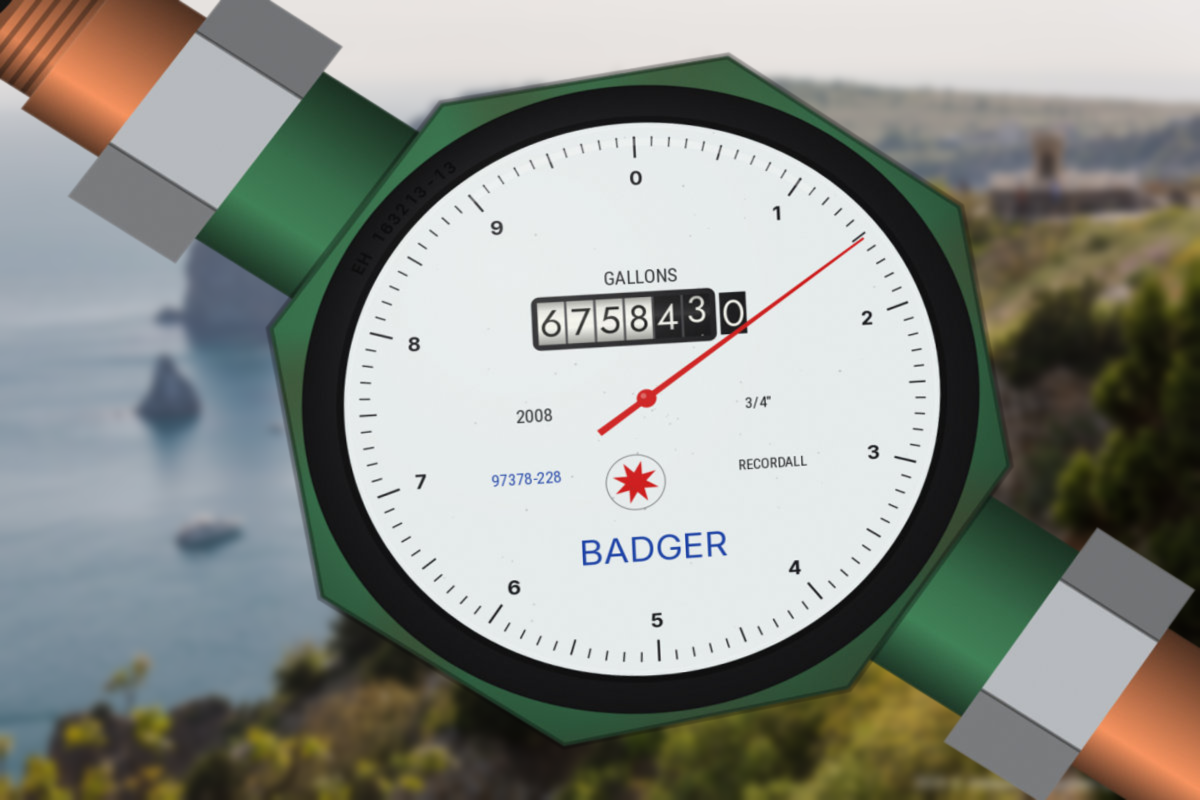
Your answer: **6758431.5** gal
